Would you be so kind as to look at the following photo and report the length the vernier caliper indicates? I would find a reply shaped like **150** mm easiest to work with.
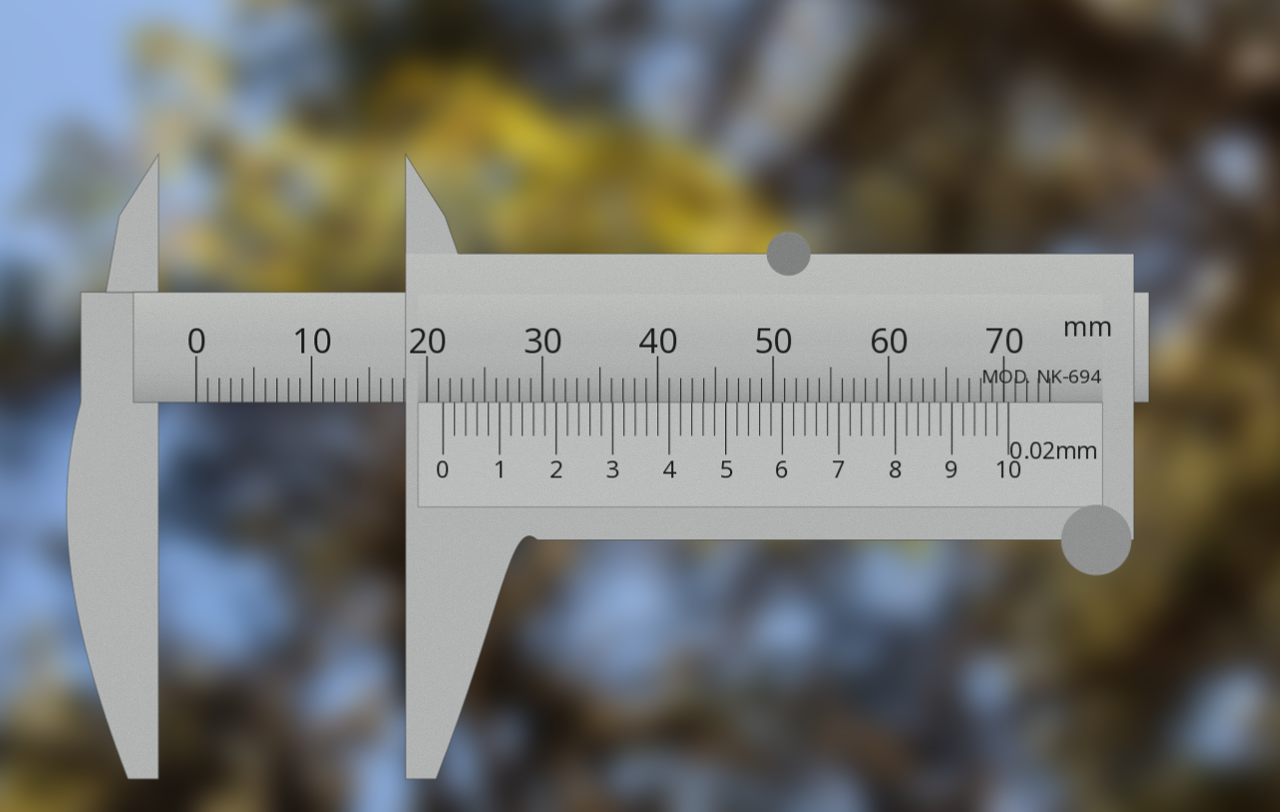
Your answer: **21.4** mm
